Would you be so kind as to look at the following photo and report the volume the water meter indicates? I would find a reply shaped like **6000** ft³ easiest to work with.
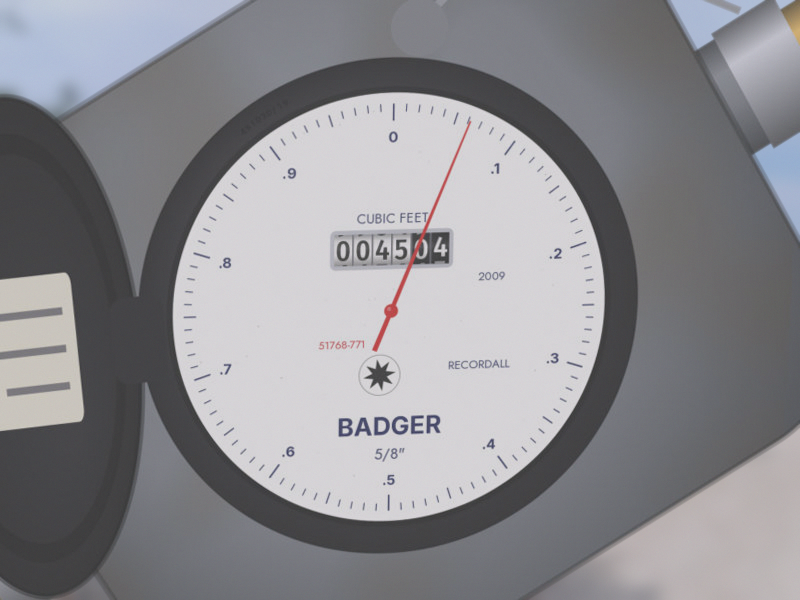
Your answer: **4504.06** ft³
